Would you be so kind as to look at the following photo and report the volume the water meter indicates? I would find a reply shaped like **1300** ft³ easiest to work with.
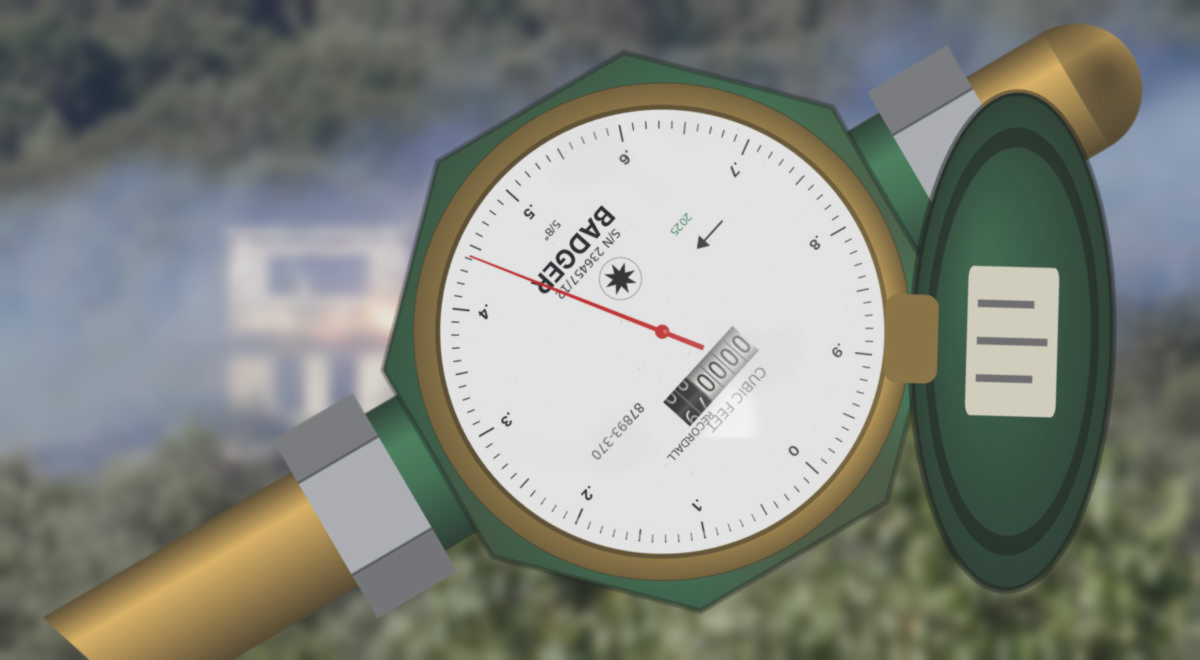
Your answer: **79.44** ft³
